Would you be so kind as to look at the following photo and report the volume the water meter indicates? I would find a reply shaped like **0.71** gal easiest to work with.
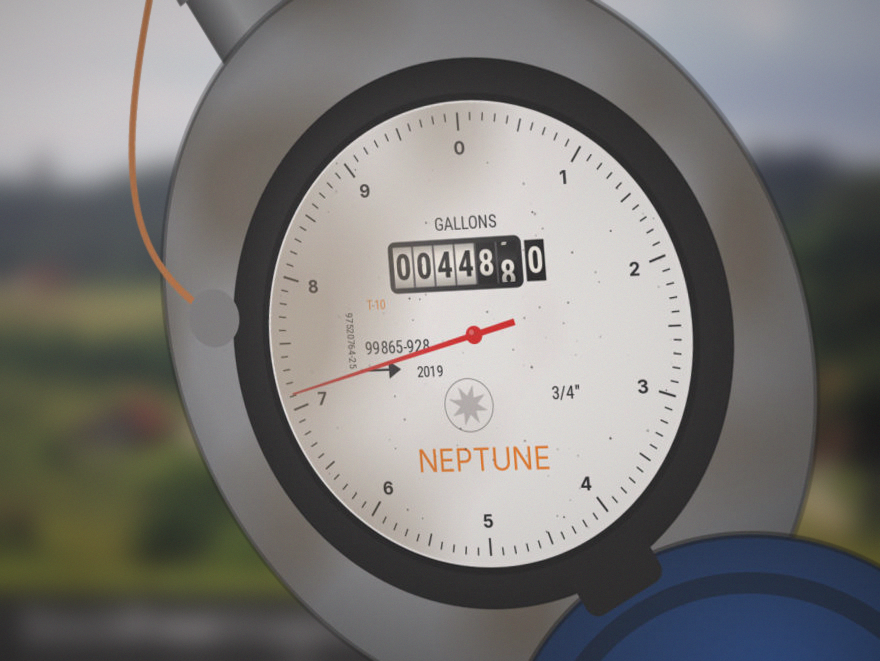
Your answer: **44877.1** gal
